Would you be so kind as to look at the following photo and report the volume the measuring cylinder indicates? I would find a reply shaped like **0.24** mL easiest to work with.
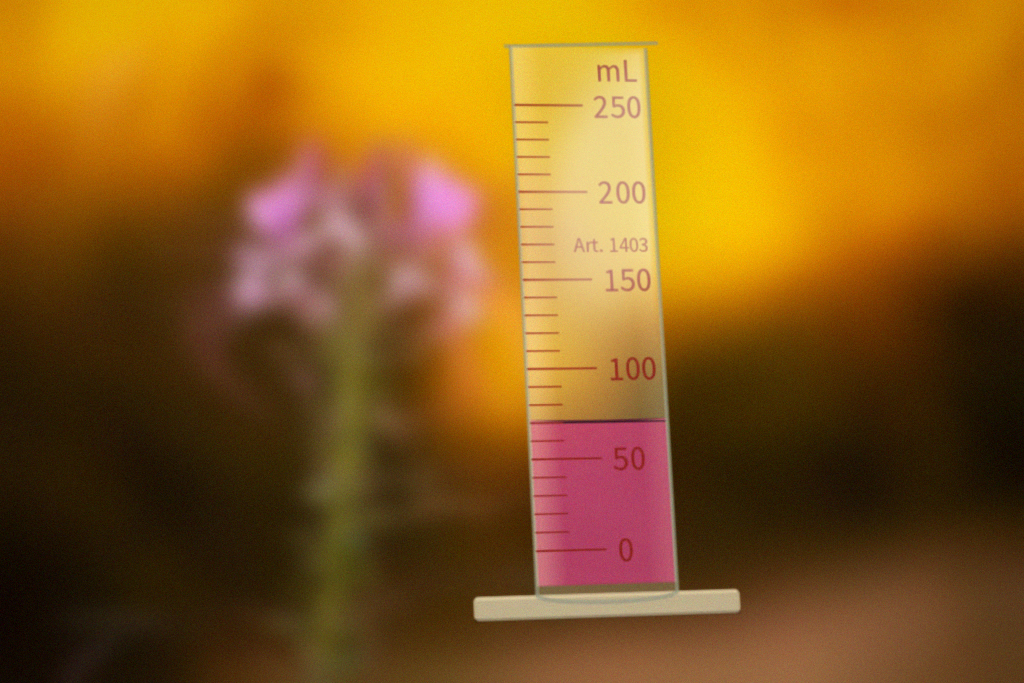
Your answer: **70** mL
